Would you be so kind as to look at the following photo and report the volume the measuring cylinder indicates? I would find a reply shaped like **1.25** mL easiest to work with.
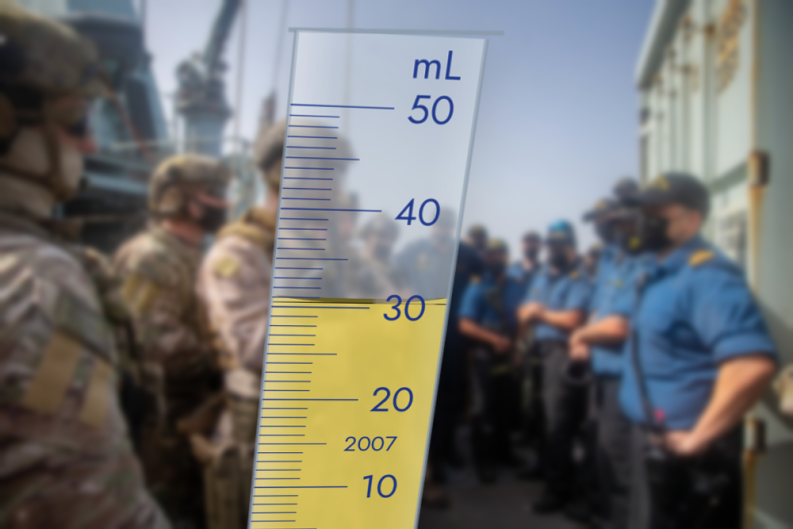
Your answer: **30.5** mL
